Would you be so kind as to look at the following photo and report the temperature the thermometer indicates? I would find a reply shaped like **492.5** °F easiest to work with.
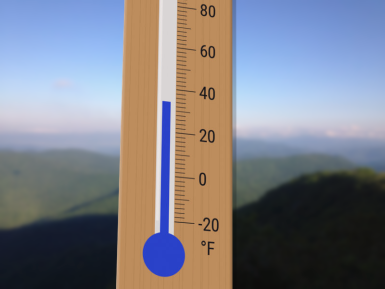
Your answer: **34** °F
